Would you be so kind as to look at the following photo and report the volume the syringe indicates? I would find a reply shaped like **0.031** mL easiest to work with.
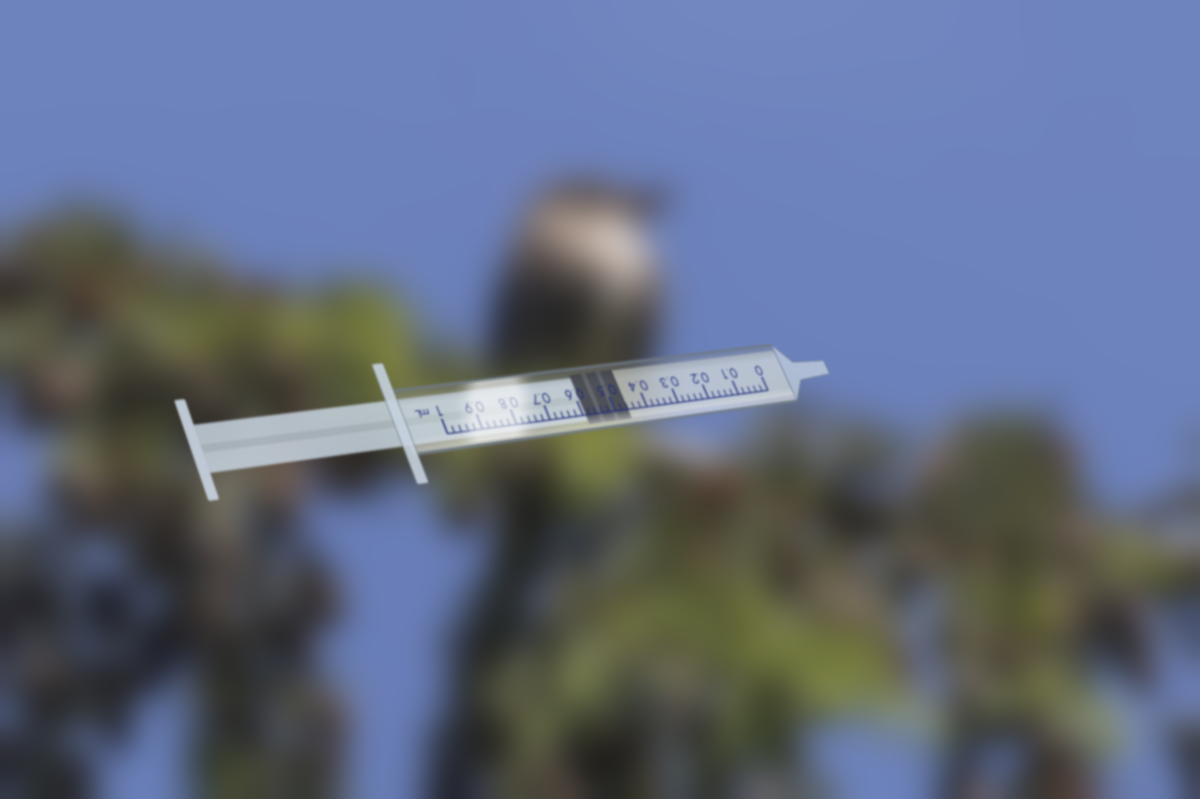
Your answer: **0.46** mL
